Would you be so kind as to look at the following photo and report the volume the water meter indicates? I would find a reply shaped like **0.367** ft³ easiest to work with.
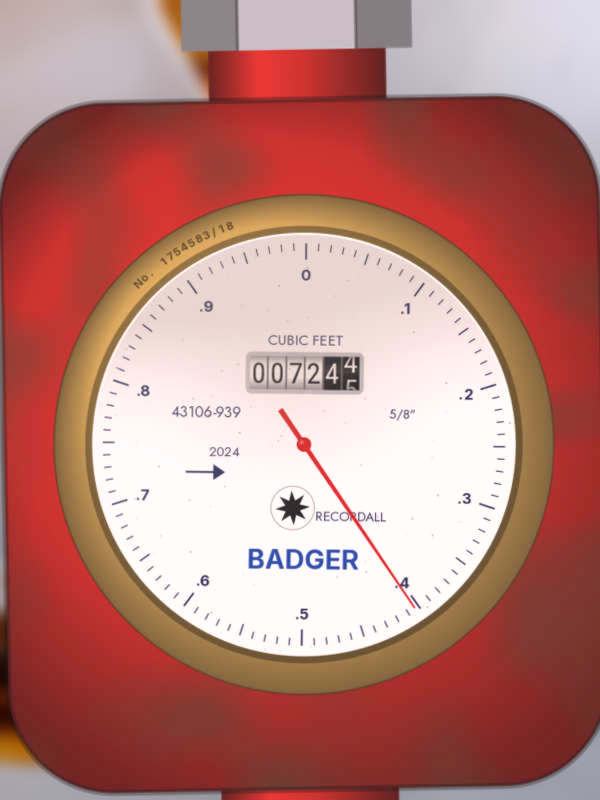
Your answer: **7244.40** ft³
